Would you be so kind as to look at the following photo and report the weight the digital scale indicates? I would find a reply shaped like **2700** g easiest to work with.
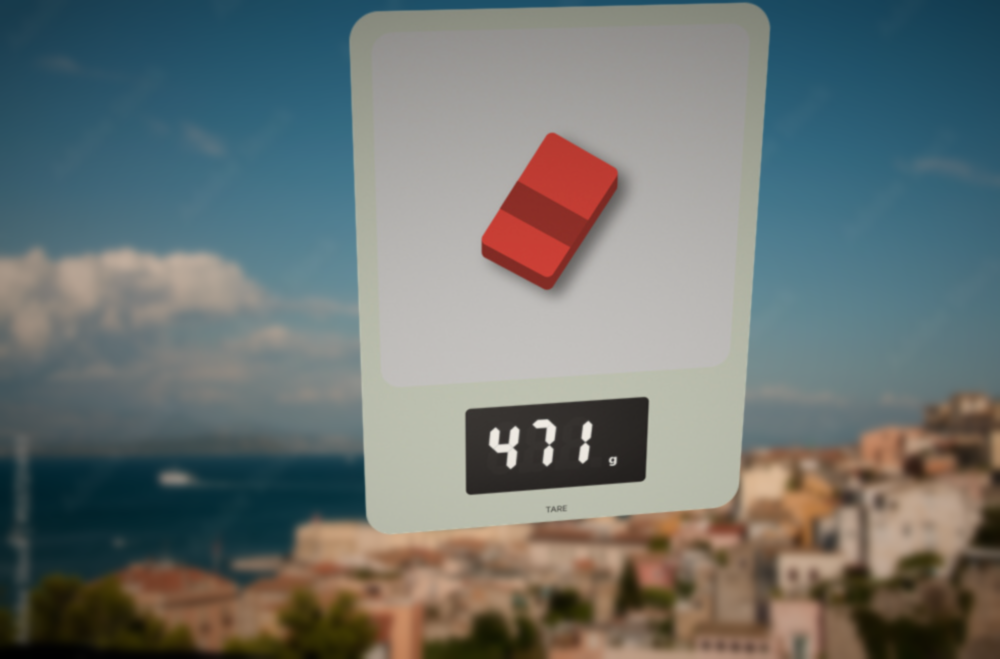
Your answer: **471** g
